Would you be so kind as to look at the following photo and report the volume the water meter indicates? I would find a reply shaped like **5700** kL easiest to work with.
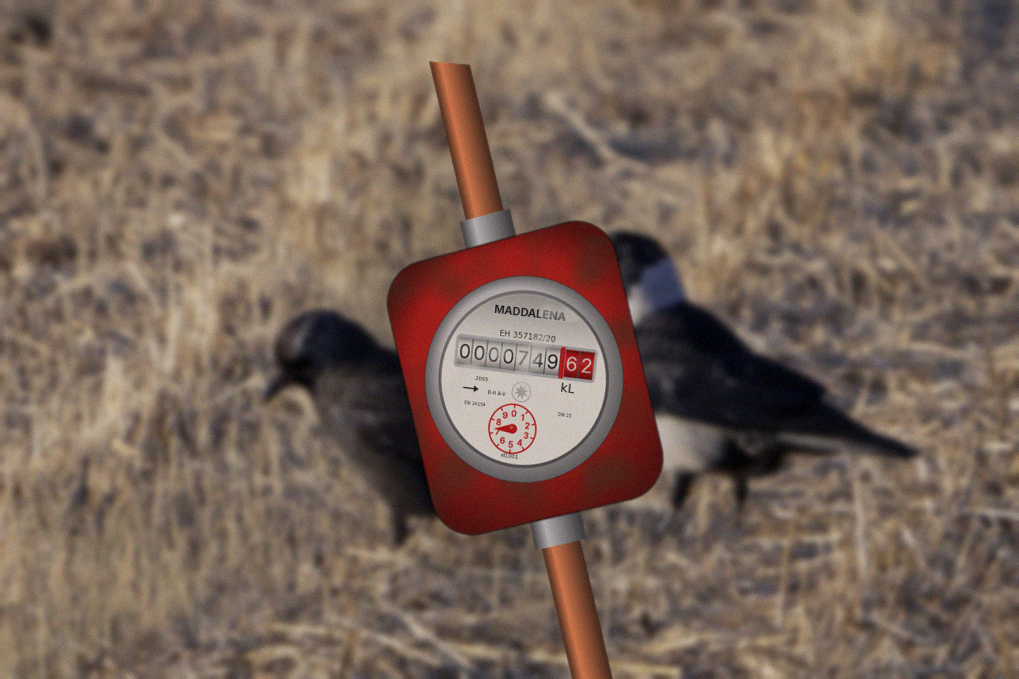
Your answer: **749.627** kL
